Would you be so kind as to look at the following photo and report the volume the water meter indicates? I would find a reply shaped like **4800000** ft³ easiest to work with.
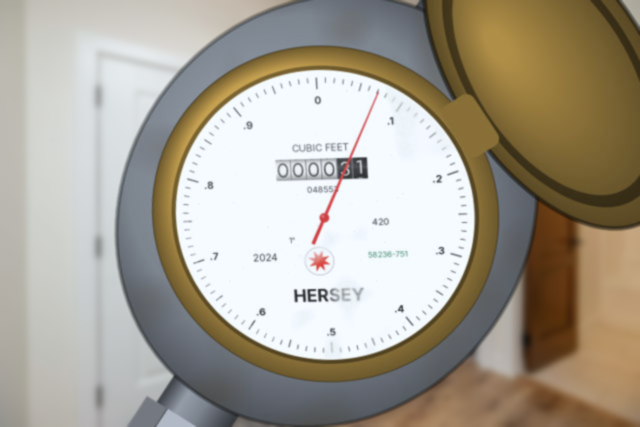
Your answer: **31.07** ft³
